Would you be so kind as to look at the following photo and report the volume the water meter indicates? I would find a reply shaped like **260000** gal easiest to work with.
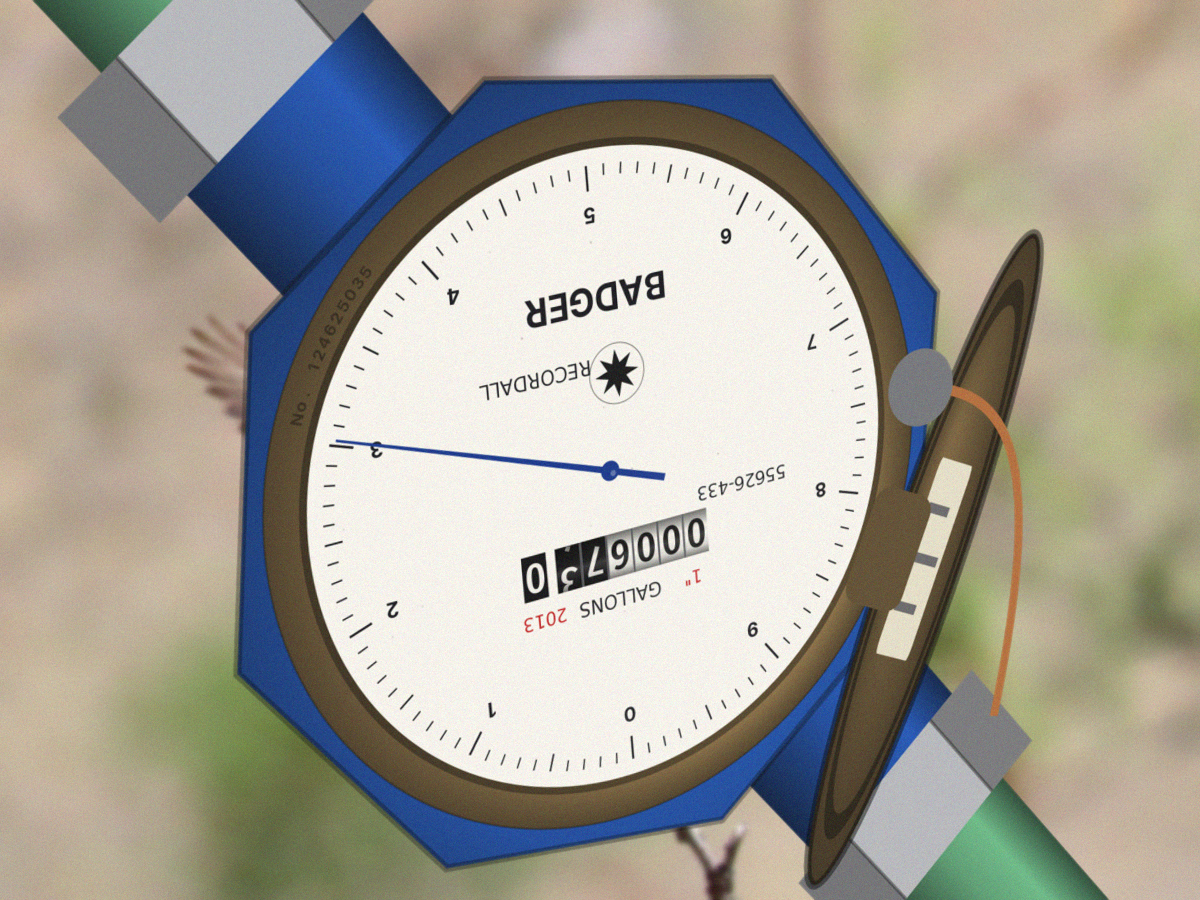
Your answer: **6733.0** gal
